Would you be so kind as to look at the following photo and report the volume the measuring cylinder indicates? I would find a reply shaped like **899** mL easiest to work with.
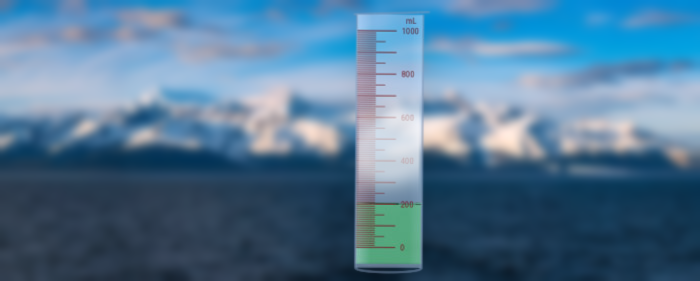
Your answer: **200** mL
